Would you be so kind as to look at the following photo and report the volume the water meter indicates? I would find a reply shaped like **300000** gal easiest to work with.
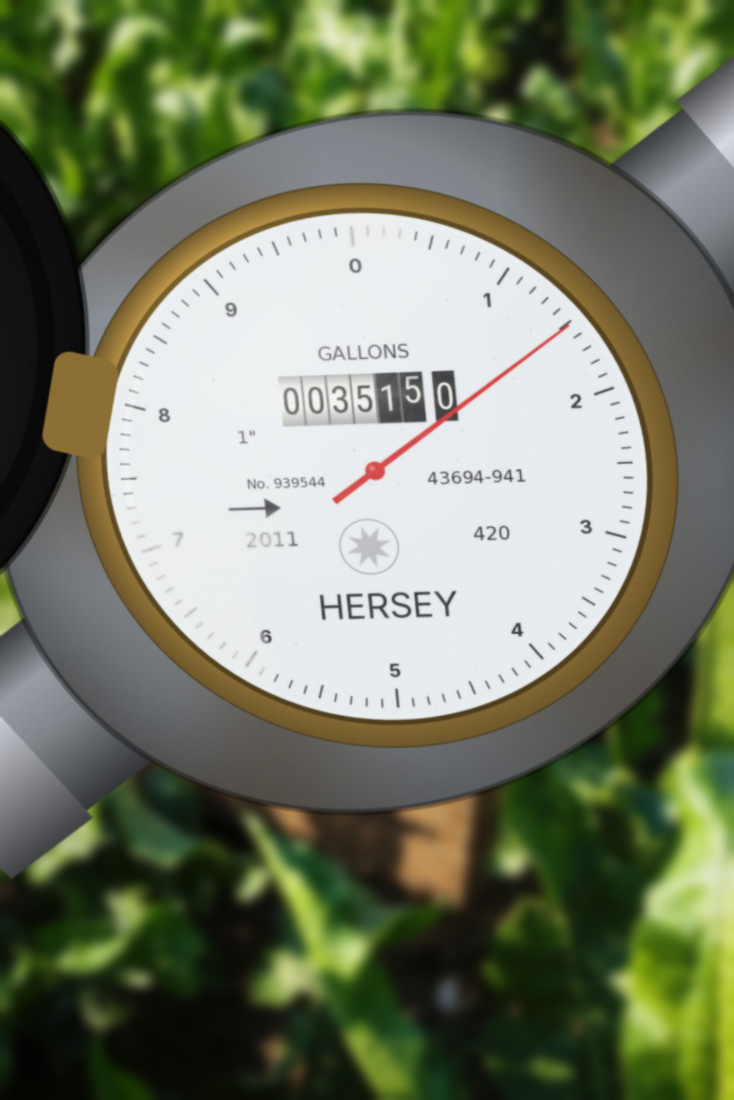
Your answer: **35151.5** gal
